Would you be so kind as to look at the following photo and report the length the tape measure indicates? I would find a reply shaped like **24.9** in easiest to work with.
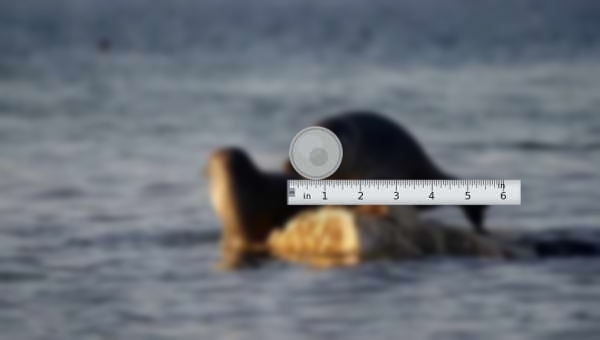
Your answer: **1.5** in
